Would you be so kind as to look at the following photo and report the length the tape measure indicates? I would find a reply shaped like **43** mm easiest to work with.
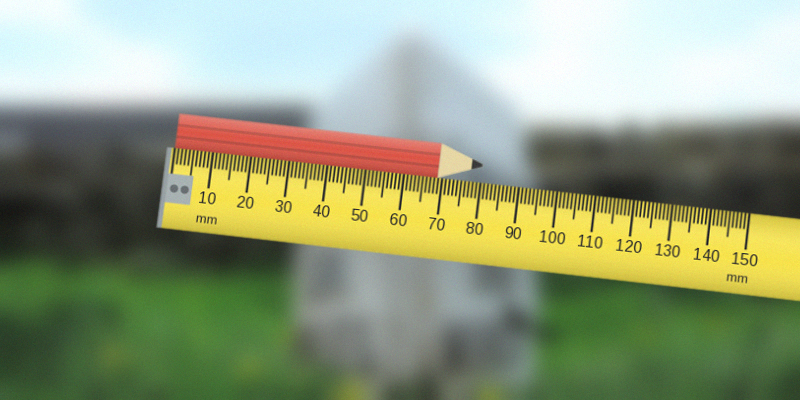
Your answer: **80** mm
